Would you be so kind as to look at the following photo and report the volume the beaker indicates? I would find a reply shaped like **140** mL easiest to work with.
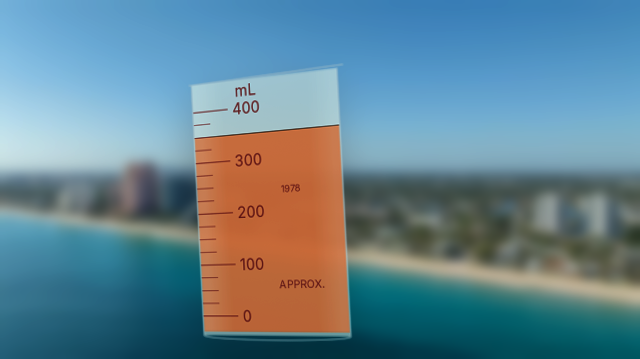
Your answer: **350** mL
